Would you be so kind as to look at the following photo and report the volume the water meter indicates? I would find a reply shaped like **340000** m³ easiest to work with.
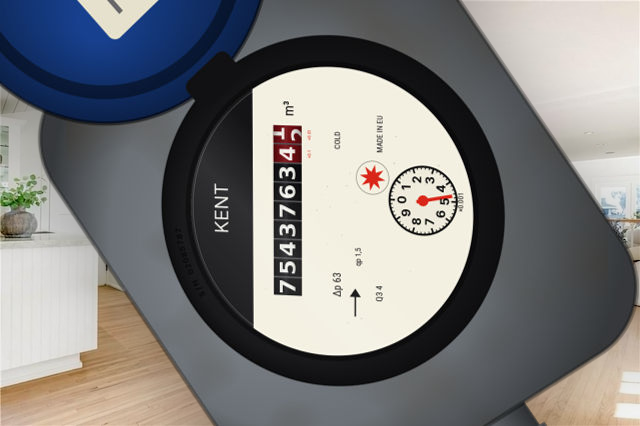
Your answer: **7543763.414** m³
